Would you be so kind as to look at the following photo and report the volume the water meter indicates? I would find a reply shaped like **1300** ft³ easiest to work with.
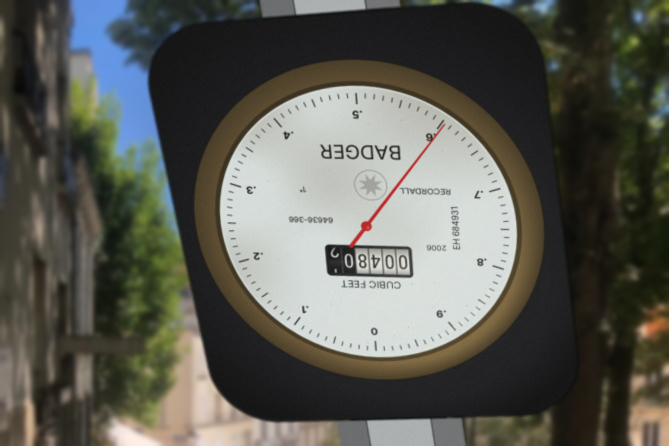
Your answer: **4801.60** ft³
